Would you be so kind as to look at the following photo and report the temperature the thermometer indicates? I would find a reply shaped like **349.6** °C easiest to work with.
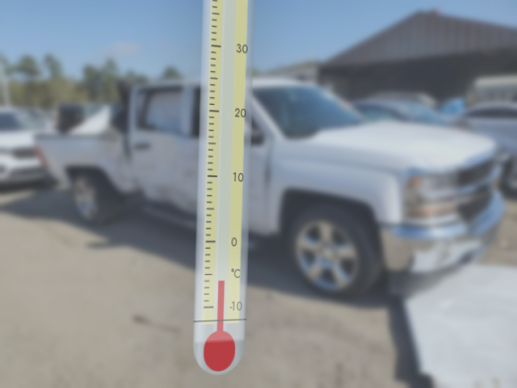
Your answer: **-6** °C
